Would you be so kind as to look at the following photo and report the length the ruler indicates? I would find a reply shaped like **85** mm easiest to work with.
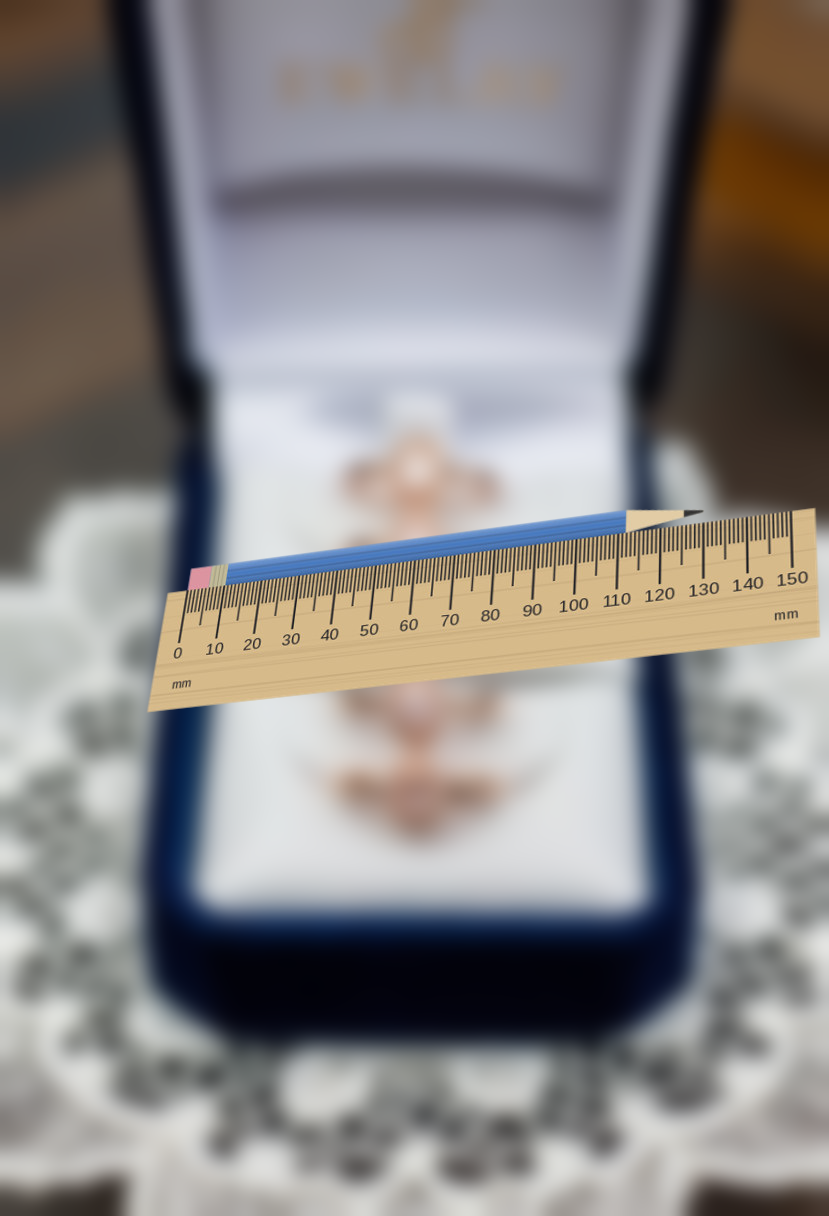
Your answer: **130** mm
